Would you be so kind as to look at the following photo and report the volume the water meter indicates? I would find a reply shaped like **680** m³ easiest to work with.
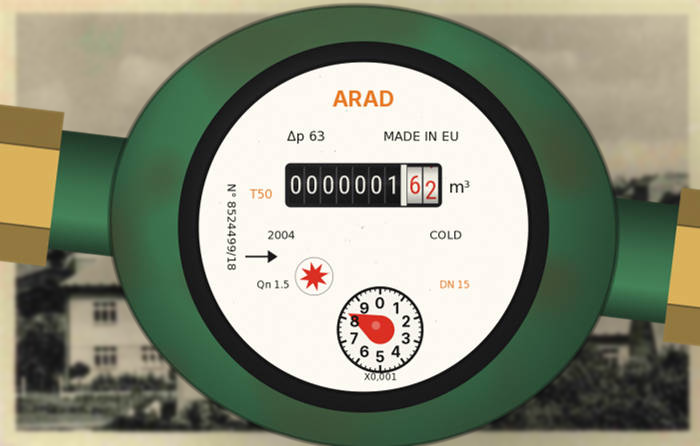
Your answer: **1.618** m³
